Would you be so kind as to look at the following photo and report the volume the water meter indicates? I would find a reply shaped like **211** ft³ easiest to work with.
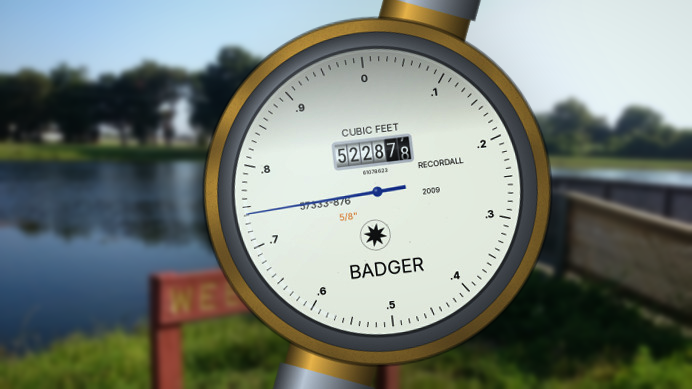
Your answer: **522877.74** ft³
